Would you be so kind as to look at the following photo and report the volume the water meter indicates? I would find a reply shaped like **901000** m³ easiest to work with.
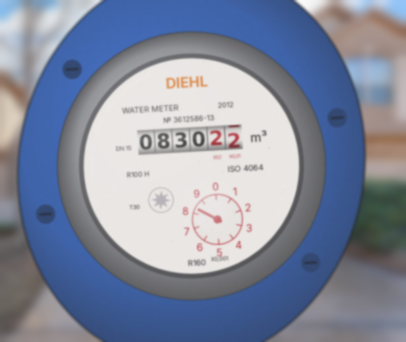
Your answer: **830.218** m³
